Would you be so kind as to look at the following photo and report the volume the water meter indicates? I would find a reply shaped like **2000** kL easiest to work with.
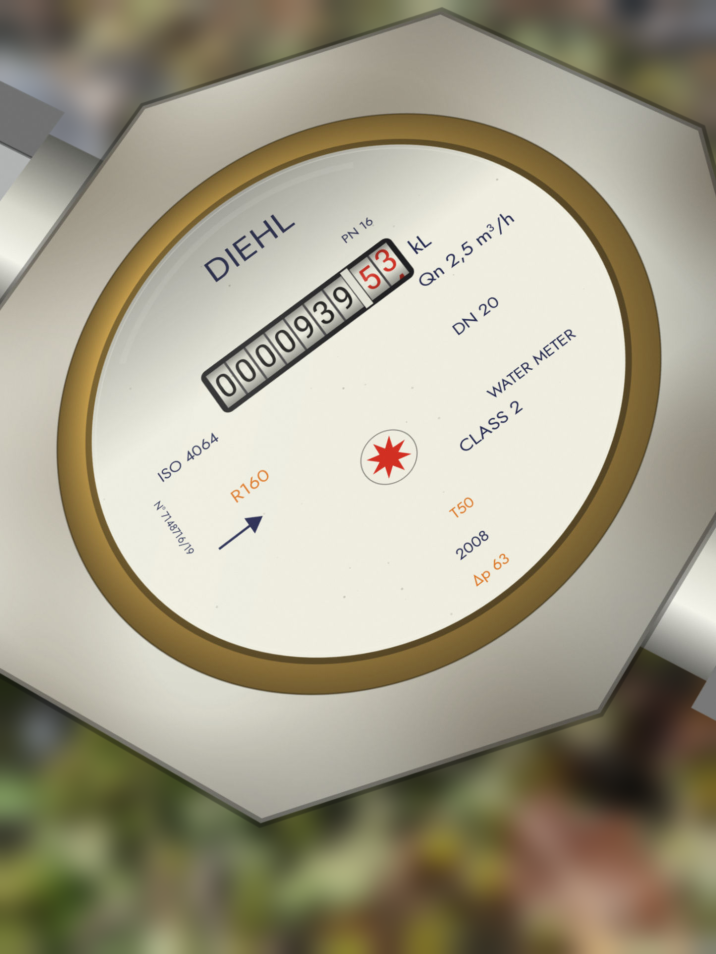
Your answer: **939.53** kL
